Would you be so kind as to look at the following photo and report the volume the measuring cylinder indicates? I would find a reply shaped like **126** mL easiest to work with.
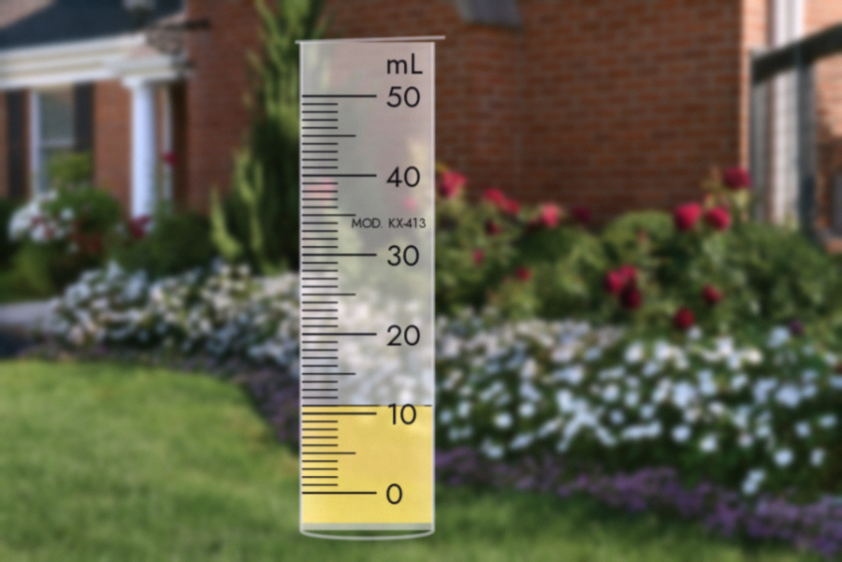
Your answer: **11** mL
